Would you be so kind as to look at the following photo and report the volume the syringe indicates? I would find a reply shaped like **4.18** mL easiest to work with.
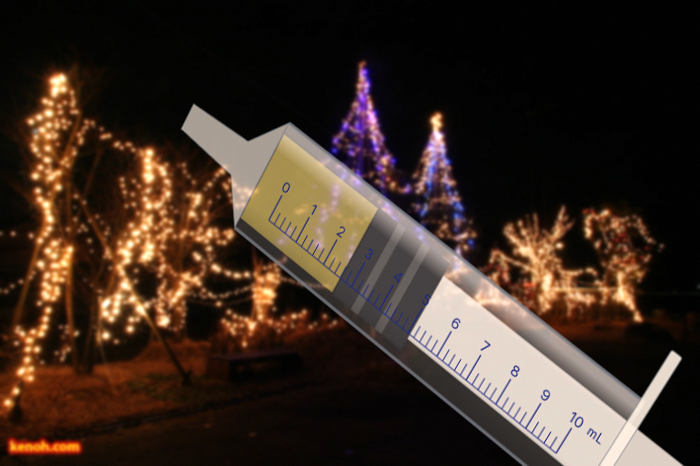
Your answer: **2.6** mL
